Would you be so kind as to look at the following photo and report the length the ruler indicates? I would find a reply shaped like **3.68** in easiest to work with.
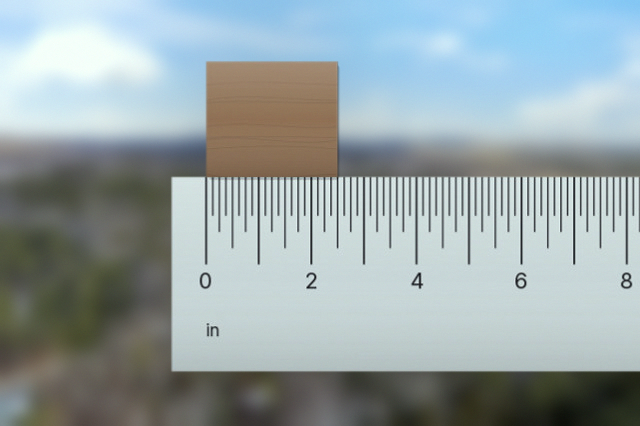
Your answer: **2.5** in
